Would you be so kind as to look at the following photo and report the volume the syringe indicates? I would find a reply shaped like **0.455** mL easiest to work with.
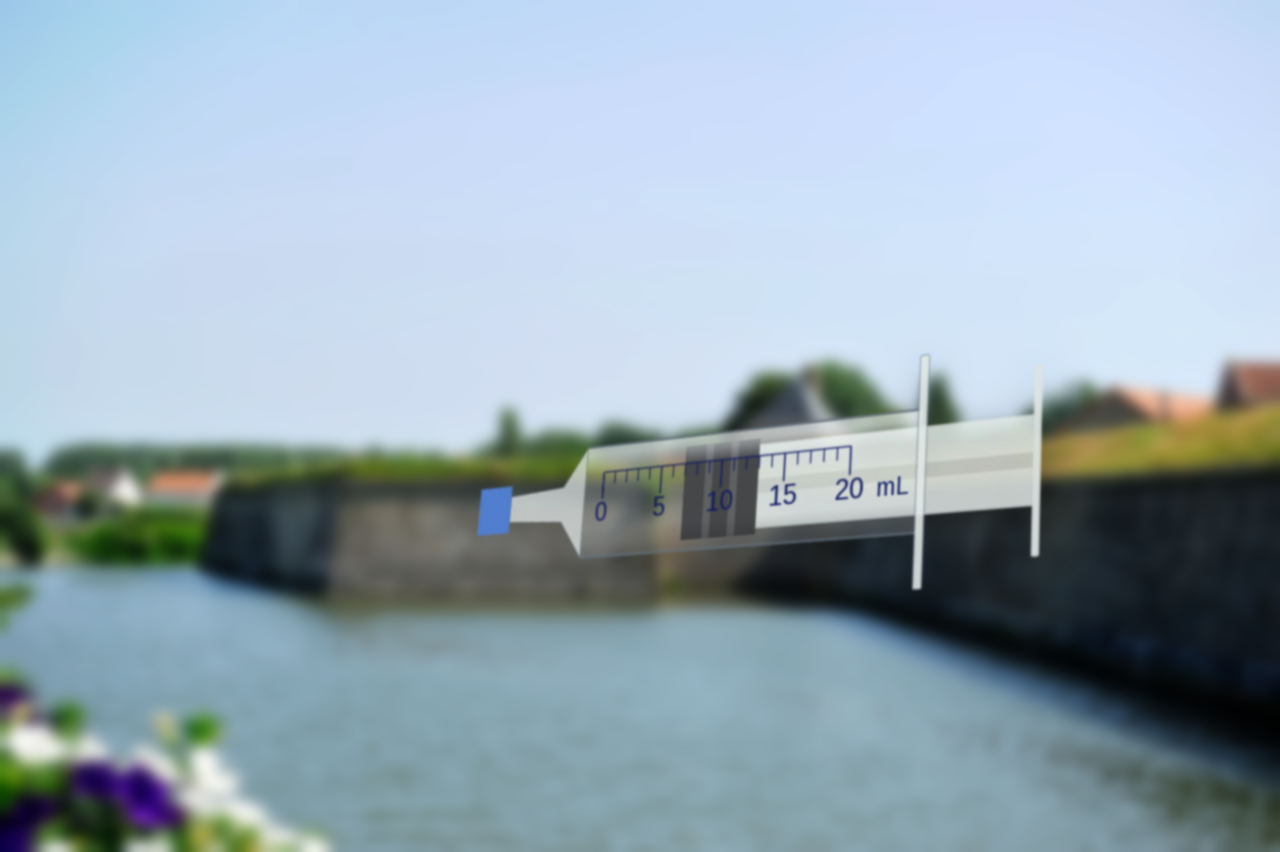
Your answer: **7** mL
